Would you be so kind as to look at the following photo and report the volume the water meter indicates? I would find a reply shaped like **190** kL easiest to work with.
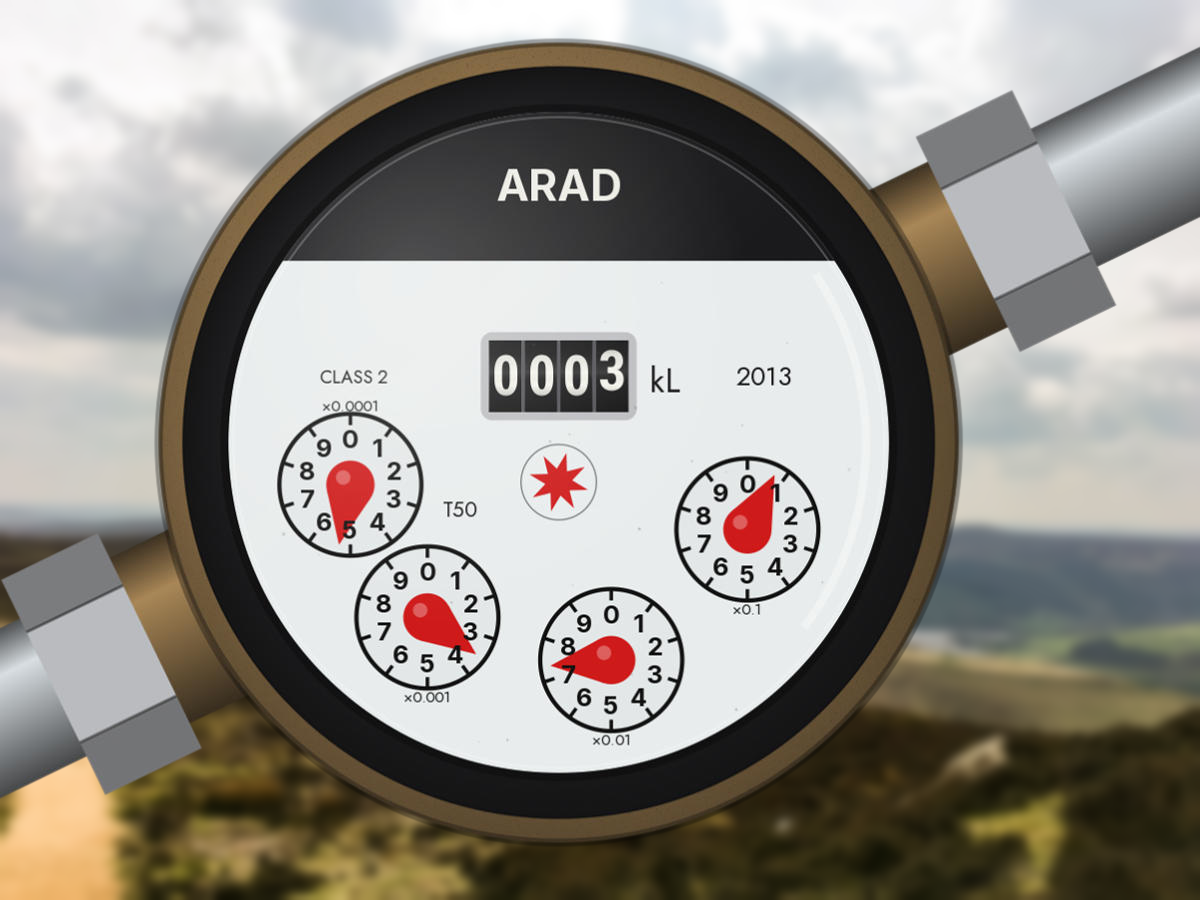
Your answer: **3.0735** kL
